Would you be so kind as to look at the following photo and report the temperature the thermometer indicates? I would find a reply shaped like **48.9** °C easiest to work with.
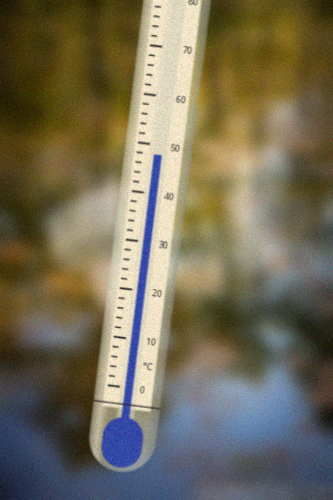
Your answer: **48** °C
